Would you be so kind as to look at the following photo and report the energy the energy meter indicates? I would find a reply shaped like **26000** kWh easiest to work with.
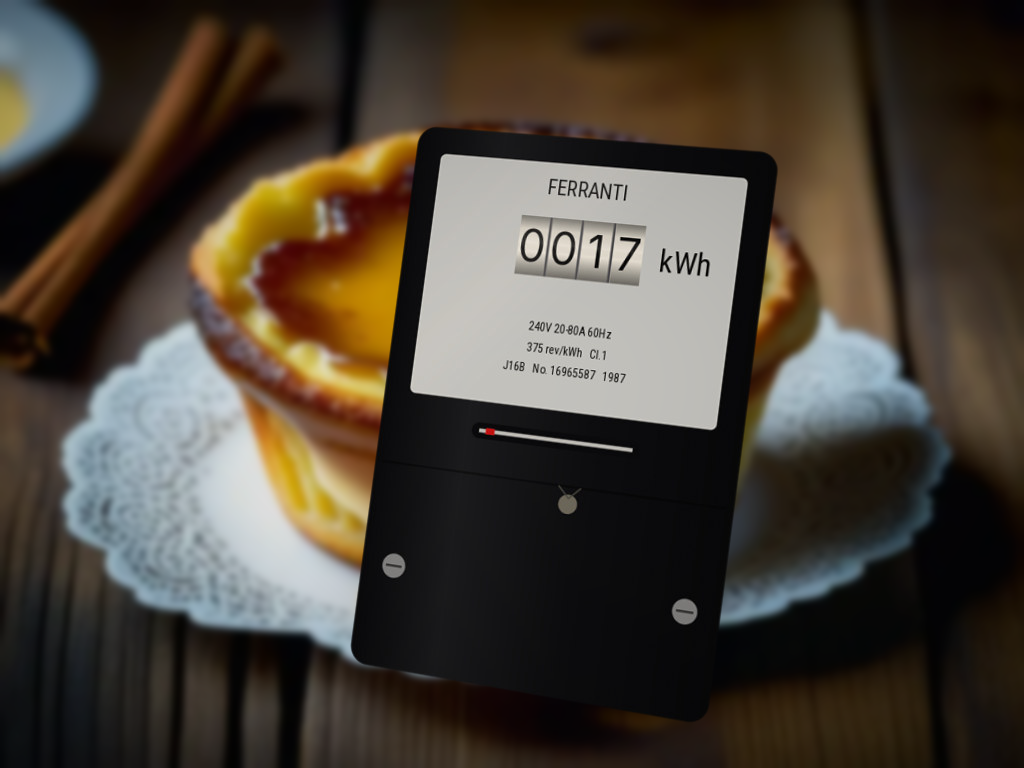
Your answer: **17** kWh
